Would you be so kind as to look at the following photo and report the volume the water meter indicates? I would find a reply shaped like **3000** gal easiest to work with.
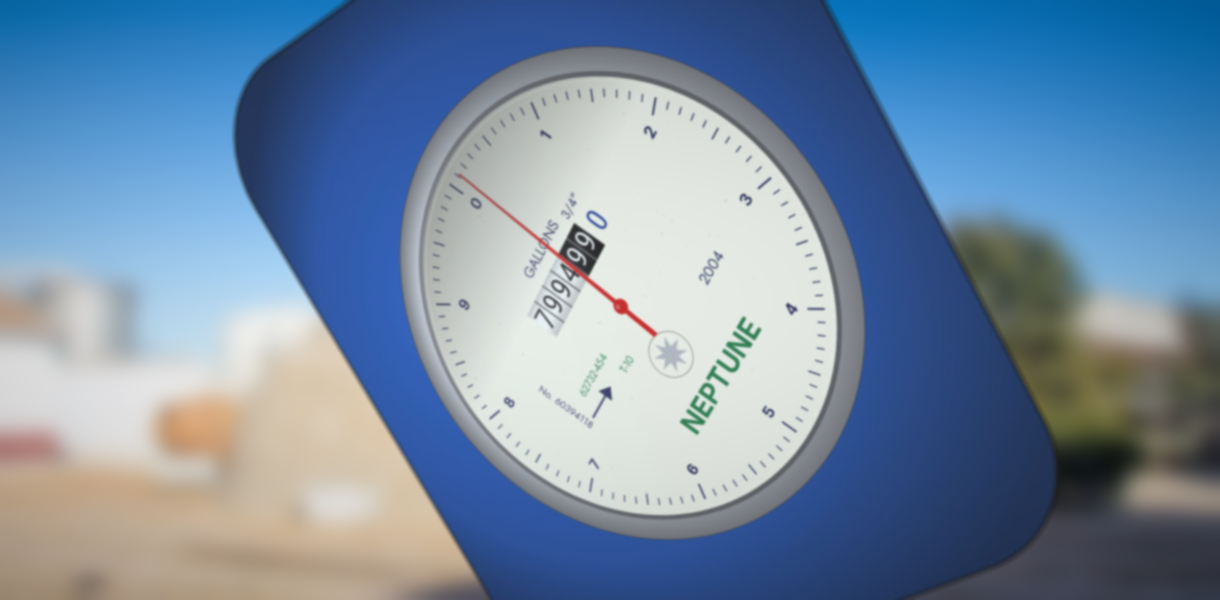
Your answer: **7994990.1** gal
